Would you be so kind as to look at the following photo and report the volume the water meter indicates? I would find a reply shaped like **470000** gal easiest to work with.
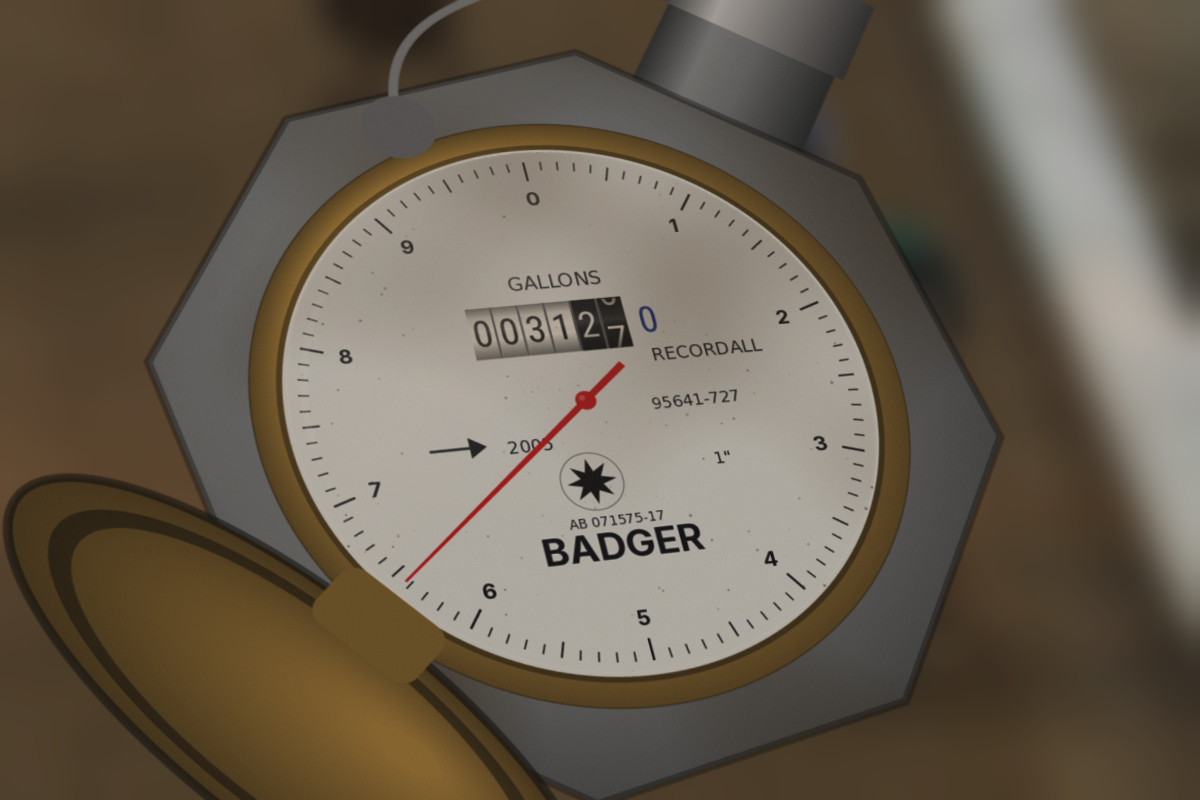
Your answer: **31266.4** gal
